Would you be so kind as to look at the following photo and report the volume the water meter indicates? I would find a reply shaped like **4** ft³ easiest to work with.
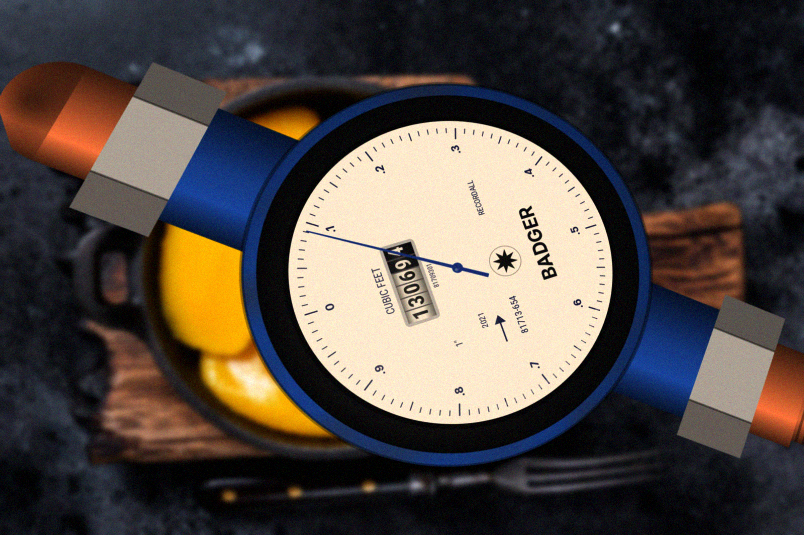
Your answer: **130694.09** ft³
